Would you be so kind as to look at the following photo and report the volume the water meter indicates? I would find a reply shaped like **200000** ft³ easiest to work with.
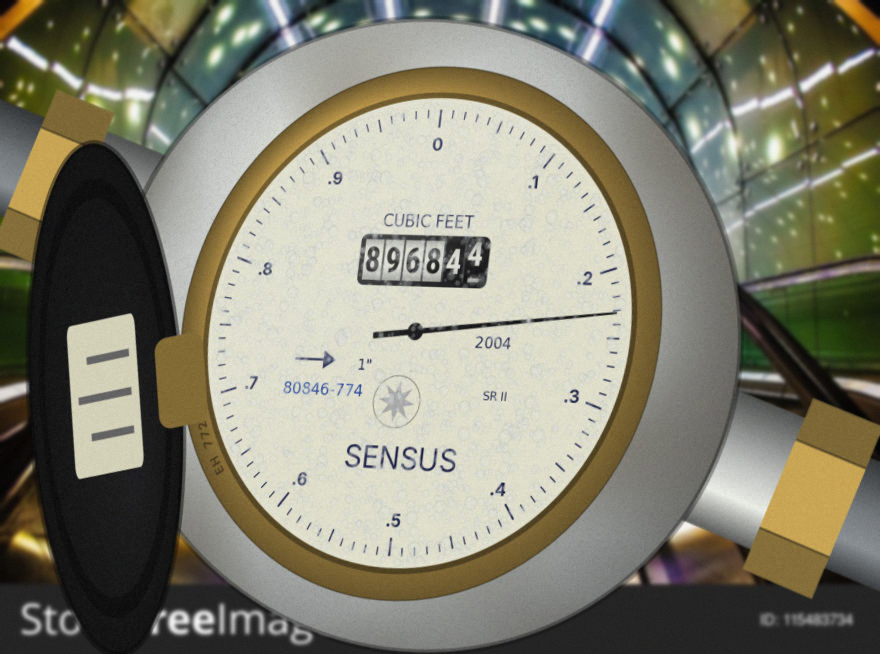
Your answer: **896844.23** ft³
